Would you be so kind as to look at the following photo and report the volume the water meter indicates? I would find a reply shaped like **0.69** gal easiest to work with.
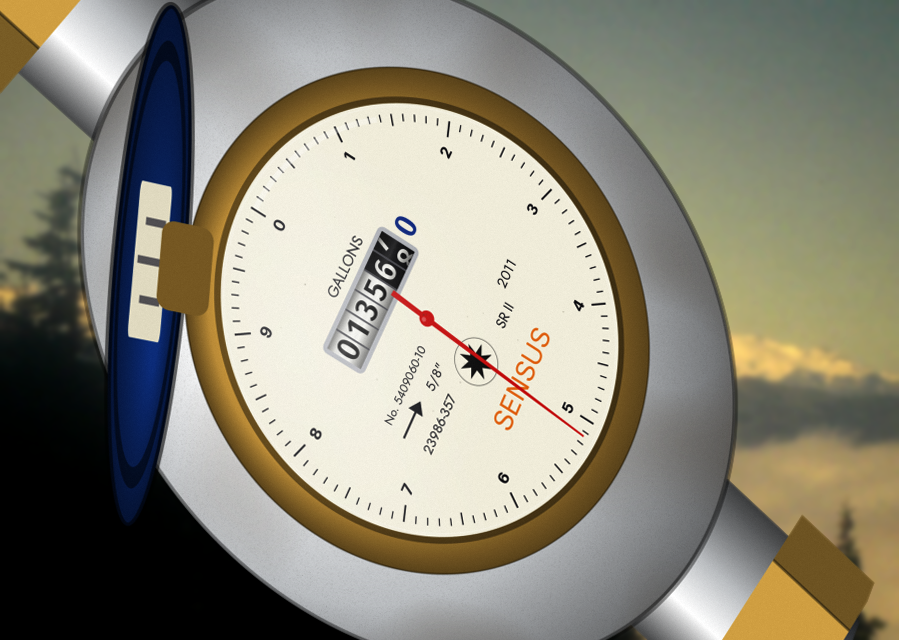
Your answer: **135675.1** gal
